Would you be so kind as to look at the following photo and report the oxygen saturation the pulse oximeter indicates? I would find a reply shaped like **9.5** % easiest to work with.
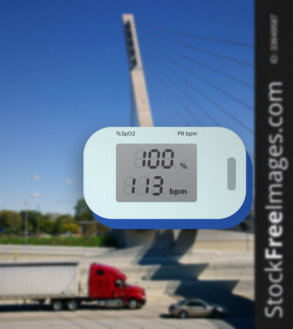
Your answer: **100** %
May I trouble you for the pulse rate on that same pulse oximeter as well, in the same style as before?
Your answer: **113** bpm
